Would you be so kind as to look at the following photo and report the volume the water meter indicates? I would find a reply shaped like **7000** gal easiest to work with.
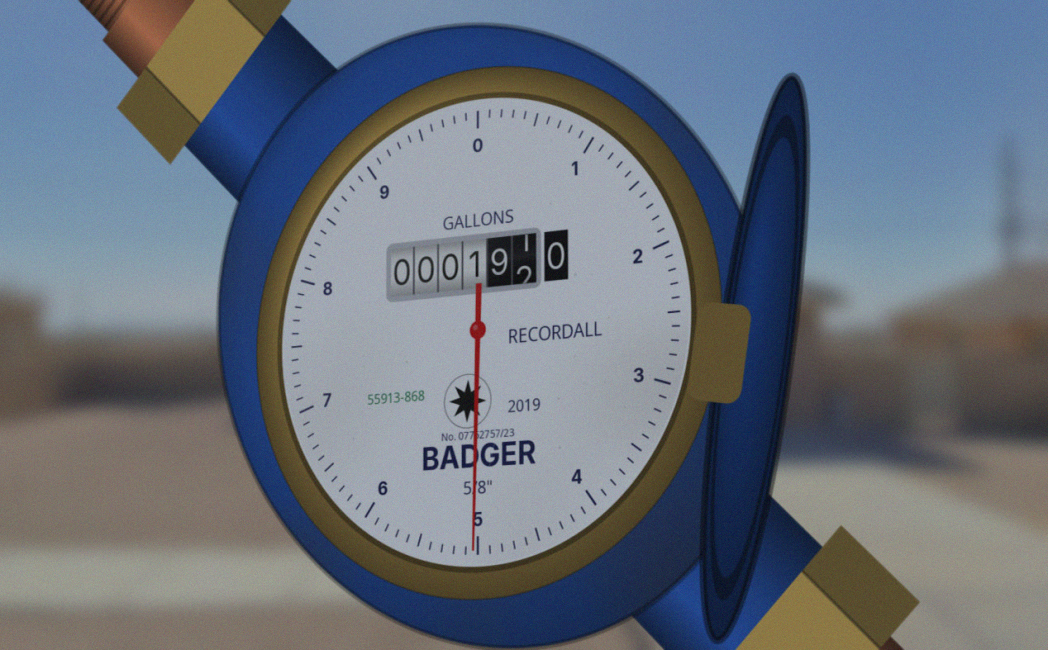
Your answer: **1915.0** gal
